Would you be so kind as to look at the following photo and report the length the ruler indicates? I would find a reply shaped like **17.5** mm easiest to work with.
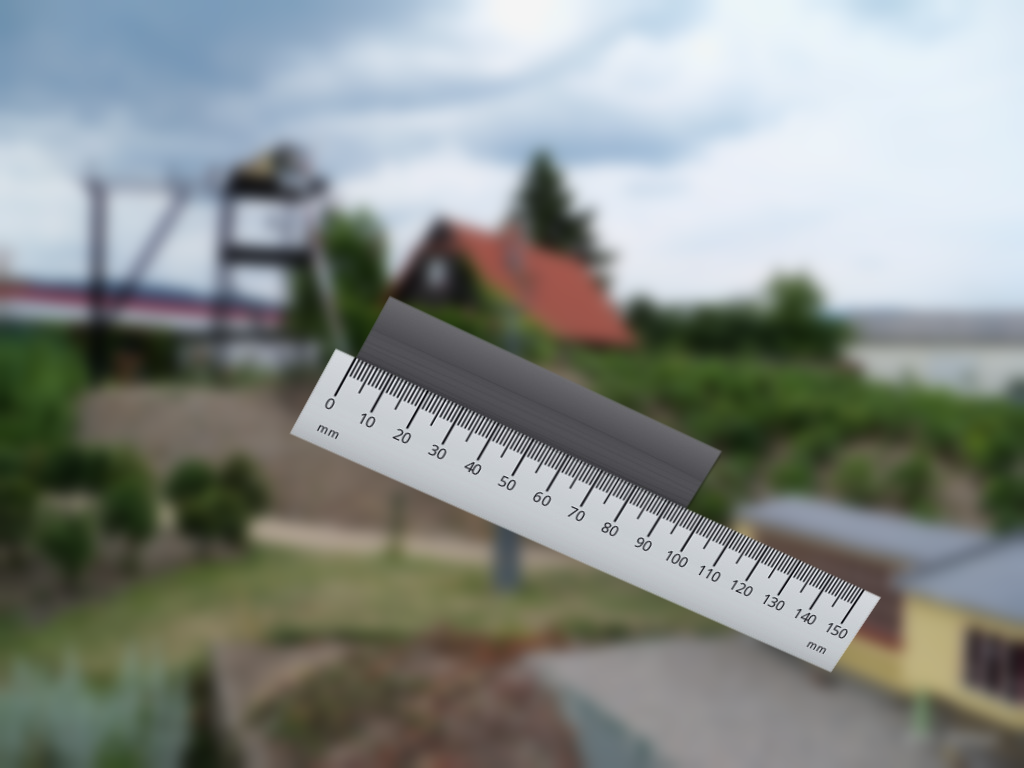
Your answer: **95** mm
